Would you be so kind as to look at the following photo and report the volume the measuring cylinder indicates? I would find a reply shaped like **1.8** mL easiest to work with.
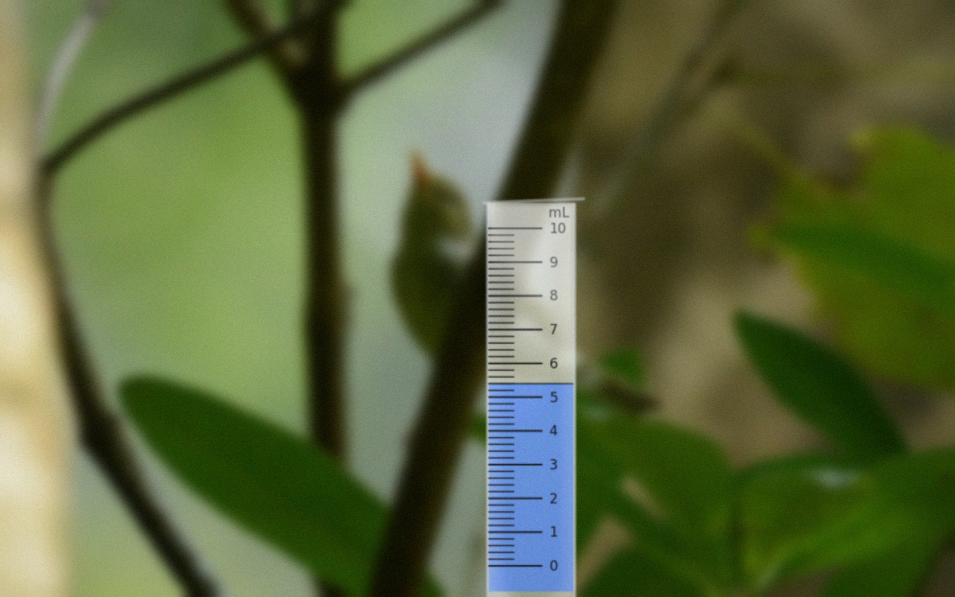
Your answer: **5.4** mL
